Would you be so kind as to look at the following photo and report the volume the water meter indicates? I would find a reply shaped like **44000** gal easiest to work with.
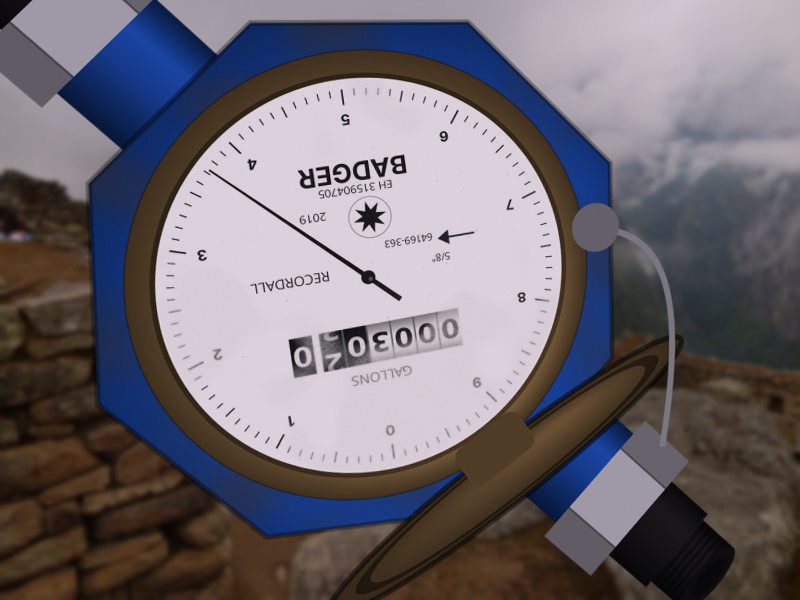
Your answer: **3023.7** gal
